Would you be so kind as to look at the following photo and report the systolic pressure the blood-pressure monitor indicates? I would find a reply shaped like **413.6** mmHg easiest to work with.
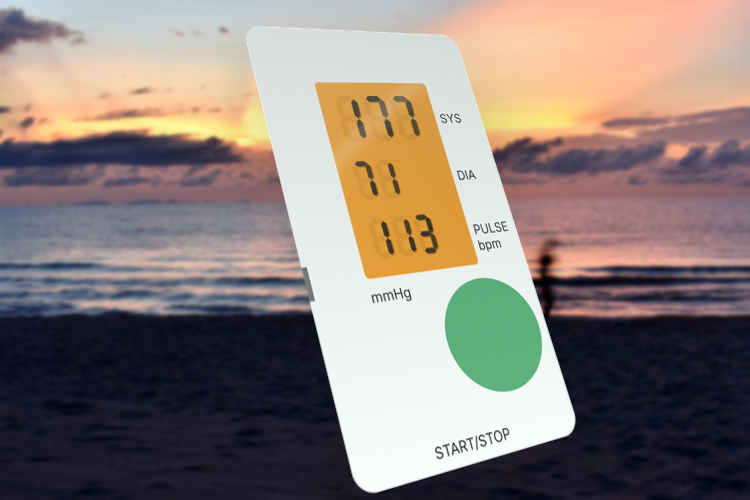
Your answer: **177** mmHg
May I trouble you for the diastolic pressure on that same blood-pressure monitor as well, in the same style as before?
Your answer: **71** mmHg
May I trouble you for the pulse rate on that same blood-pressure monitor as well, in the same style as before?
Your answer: **113** bpm
